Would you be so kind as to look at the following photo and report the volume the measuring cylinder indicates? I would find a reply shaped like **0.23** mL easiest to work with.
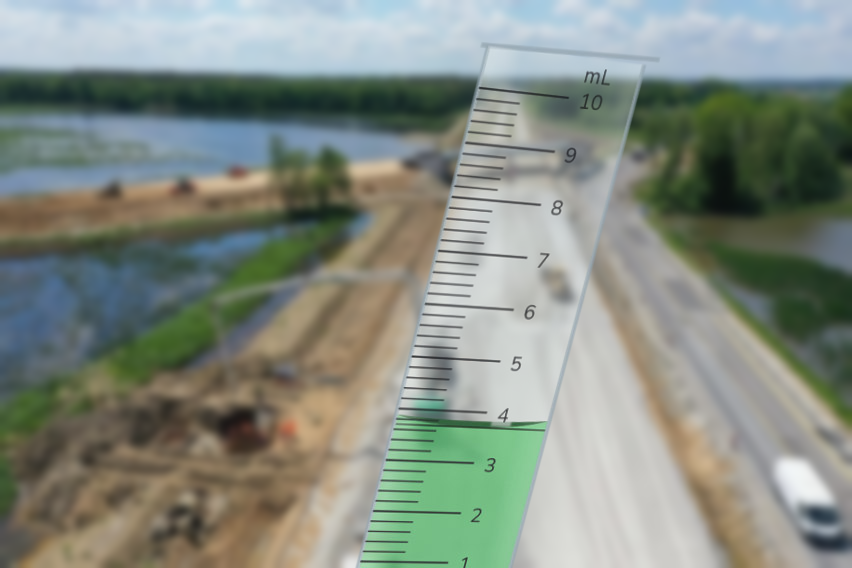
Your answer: **3.7** mL
